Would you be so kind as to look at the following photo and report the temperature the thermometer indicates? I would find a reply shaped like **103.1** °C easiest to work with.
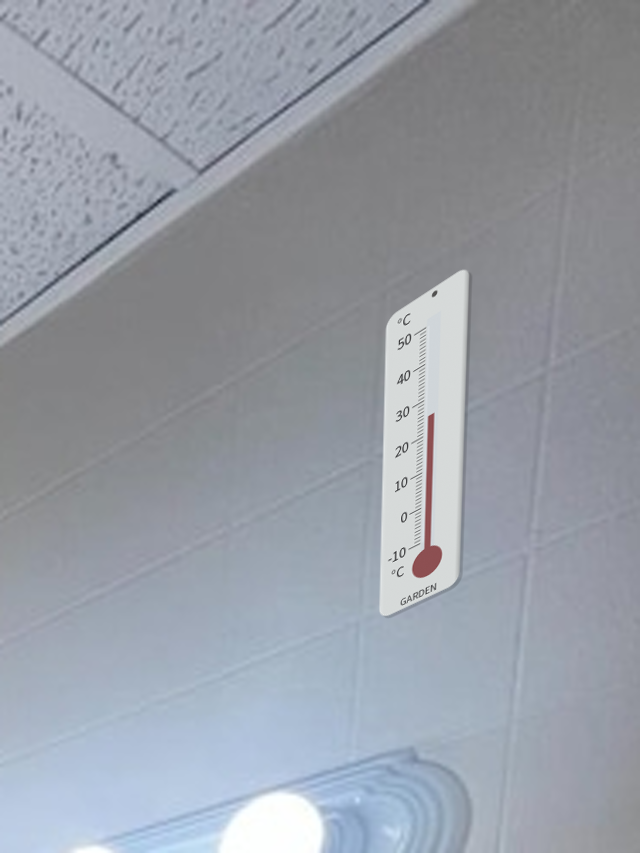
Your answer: **25** °C
